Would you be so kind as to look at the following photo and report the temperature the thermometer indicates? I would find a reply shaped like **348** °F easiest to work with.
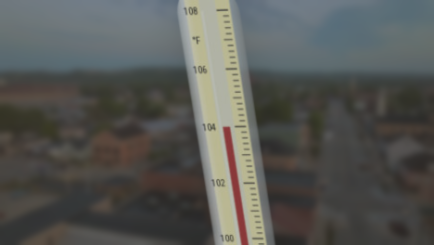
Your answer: **104** °F
